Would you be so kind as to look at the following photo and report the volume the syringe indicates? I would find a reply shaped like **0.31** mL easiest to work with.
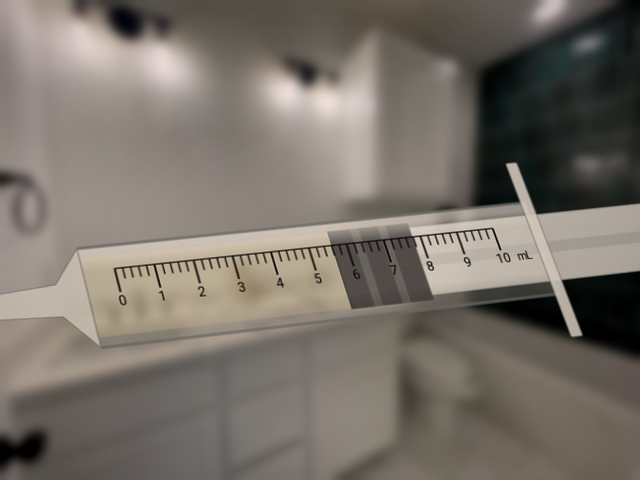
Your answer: **5.6** mL
